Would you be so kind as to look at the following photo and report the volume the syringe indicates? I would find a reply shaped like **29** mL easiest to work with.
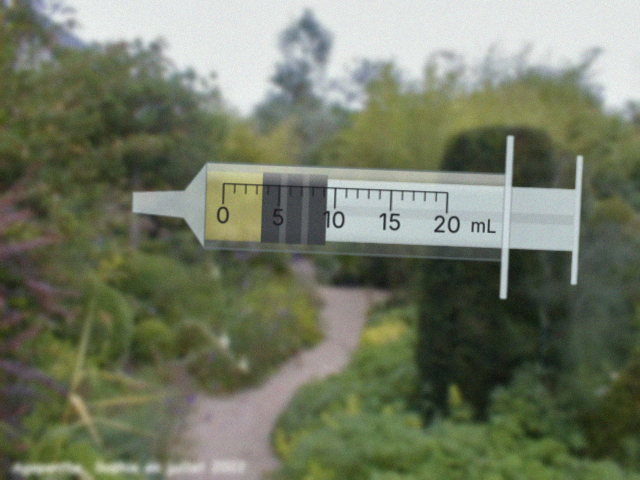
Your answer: **3.5** mL
